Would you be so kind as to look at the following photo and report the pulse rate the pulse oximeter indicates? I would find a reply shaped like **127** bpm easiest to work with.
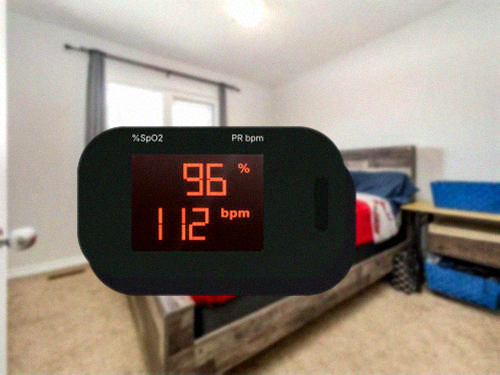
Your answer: **112** bpm
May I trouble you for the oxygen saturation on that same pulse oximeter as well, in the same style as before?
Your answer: **96** %
